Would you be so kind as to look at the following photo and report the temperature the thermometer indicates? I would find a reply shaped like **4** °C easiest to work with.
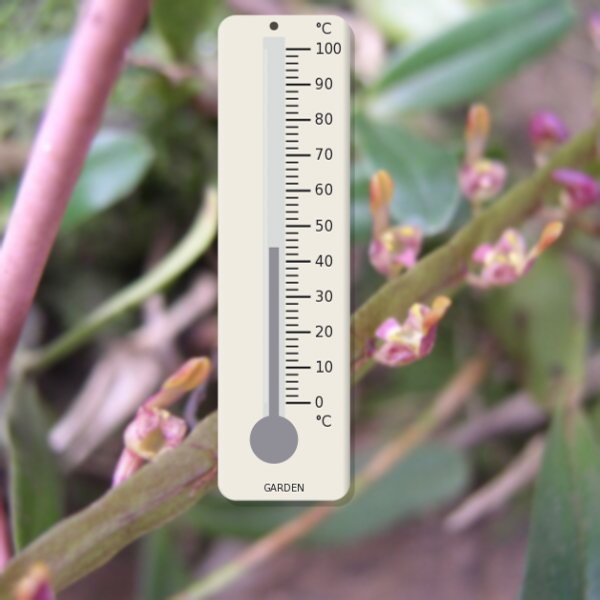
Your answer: **44** °C
